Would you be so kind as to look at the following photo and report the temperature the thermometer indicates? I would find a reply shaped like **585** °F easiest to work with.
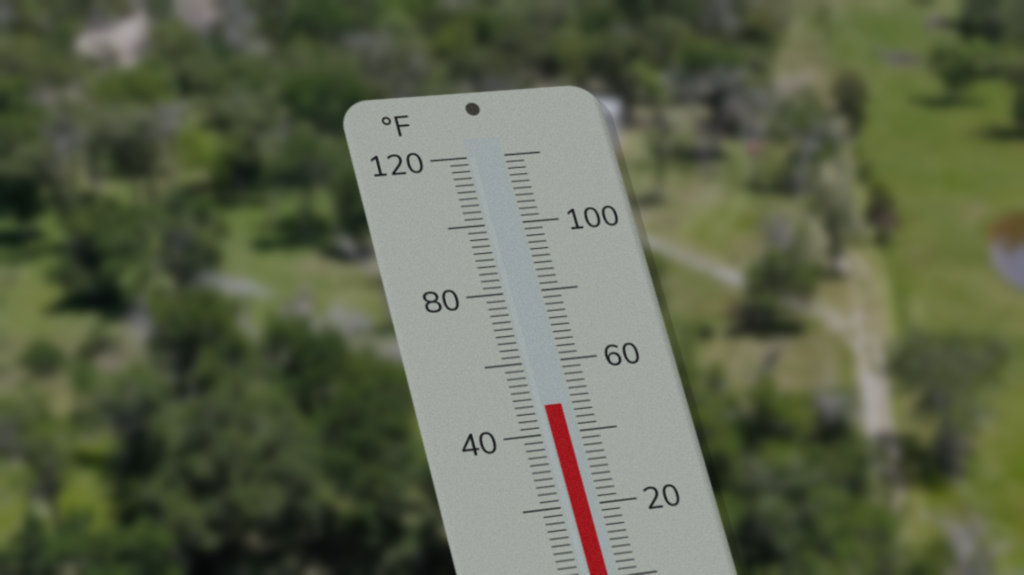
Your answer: **48** °F
